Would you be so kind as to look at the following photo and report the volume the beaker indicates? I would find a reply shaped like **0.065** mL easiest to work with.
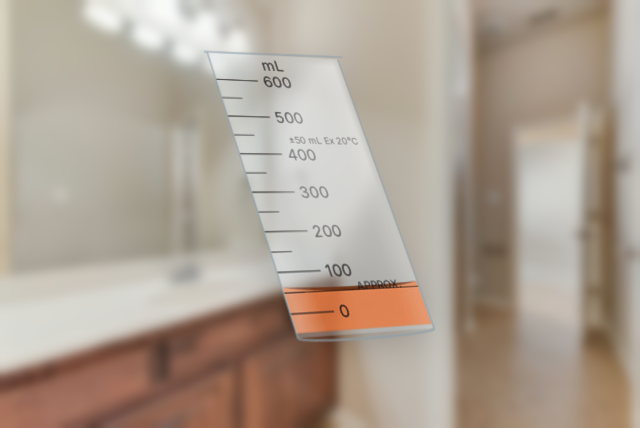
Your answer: **50** mL
